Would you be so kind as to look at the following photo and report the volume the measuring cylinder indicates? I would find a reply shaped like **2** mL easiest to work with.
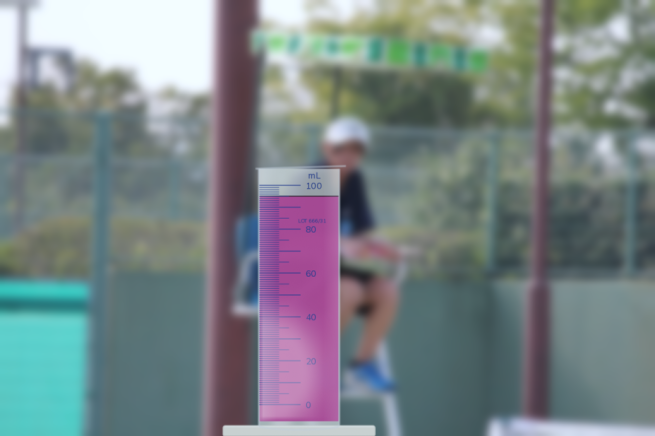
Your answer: **95** mL
